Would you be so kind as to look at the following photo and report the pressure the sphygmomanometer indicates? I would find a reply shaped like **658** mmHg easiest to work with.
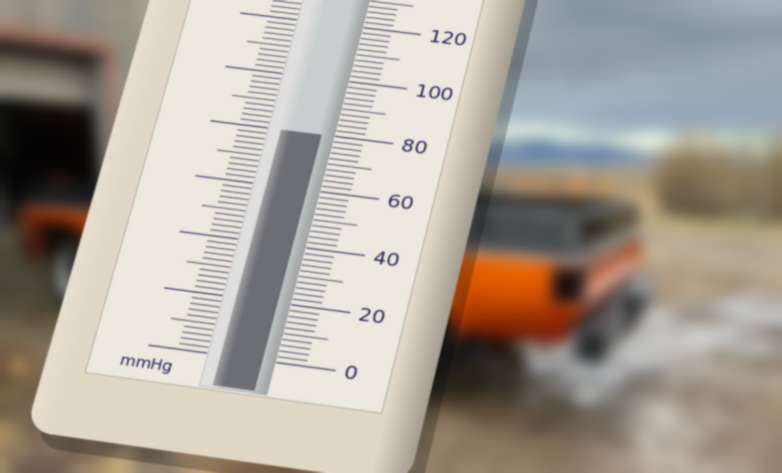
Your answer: **80** mmHg
